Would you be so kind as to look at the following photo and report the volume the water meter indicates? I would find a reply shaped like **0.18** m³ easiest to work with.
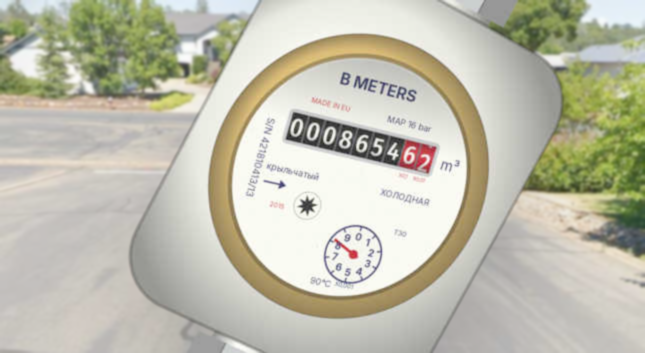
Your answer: **8654.618** m³
